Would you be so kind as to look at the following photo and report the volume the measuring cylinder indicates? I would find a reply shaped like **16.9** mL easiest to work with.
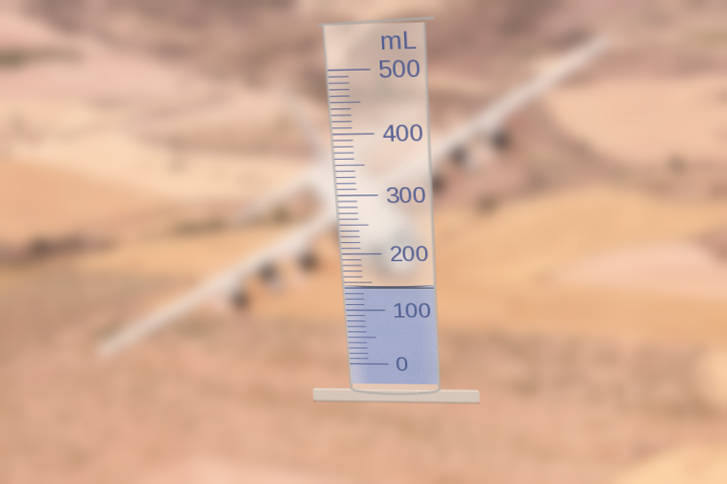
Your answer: **140** mL
